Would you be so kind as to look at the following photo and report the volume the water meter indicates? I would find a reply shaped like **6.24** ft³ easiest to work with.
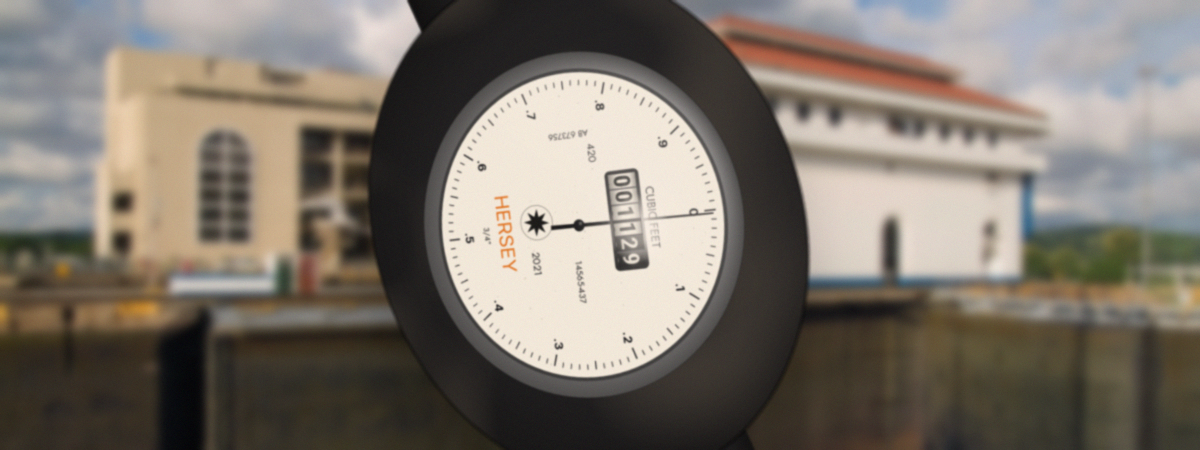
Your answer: **1129.00** ft³
